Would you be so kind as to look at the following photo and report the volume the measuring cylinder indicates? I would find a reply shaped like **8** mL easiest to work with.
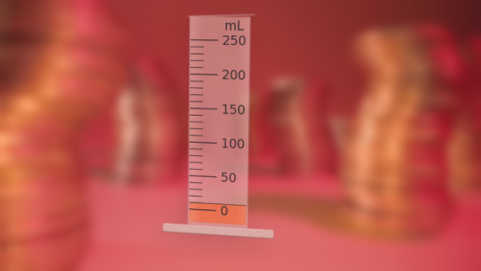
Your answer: **10** mL
